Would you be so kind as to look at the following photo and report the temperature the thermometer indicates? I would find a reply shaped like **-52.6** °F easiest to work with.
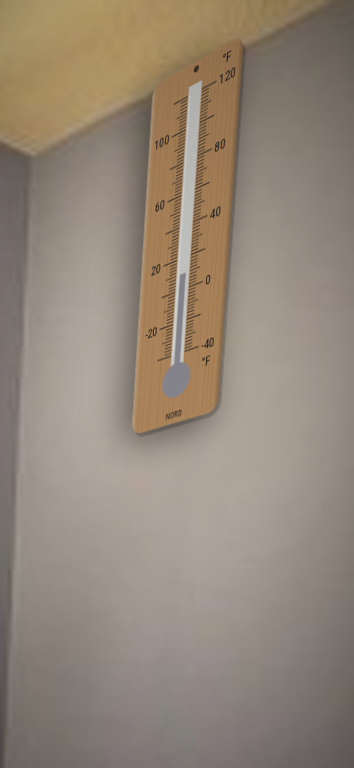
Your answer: **10** °F
